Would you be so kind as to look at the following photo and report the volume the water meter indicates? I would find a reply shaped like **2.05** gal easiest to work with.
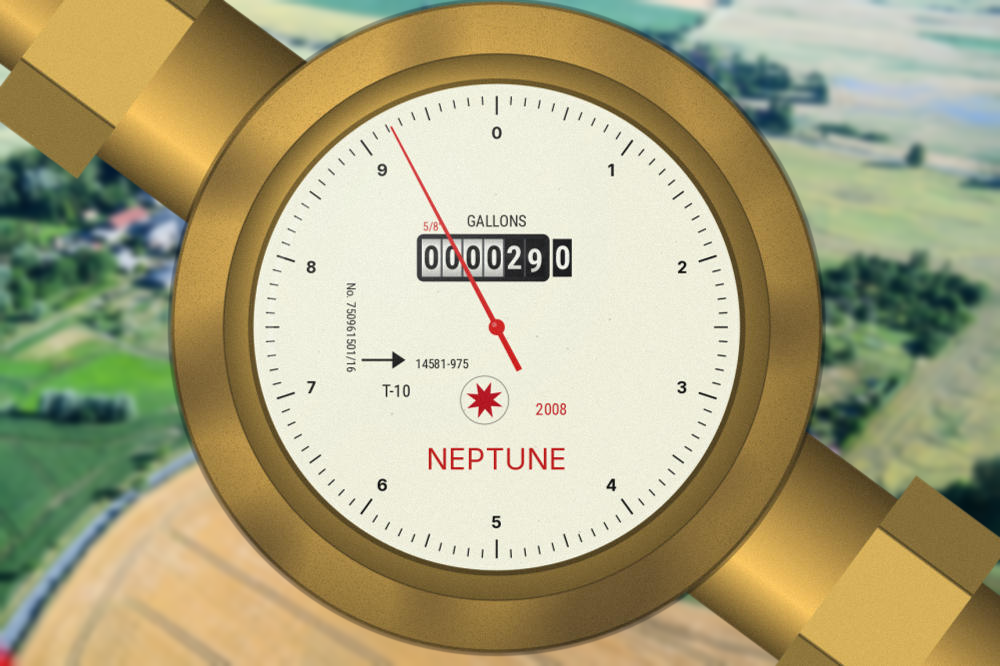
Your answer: **289.2** gal
